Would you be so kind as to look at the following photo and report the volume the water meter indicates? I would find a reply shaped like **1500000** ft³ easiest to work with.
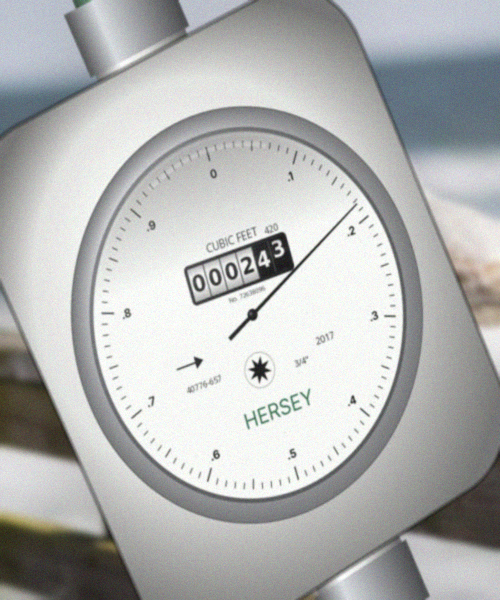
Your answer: **243.18** ft³
